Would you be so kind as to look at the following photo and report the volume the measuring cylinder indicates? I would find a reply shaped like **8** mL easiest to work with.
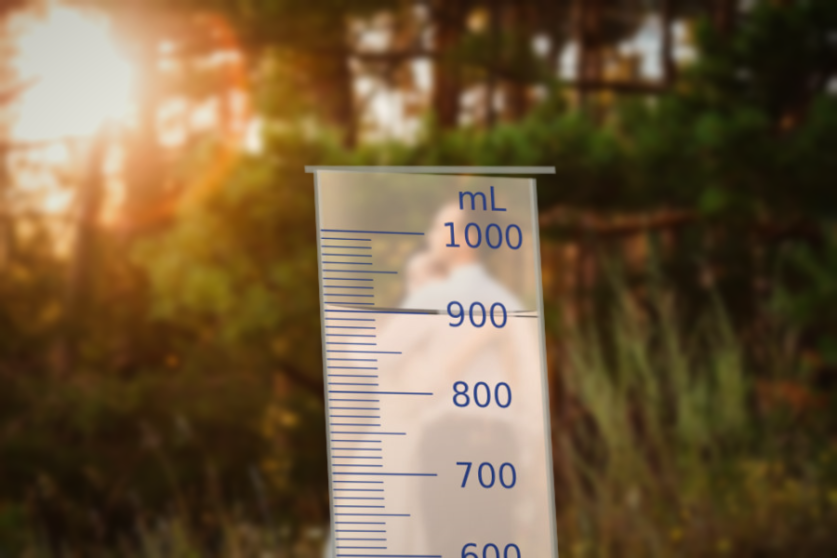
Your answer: **900** mL
